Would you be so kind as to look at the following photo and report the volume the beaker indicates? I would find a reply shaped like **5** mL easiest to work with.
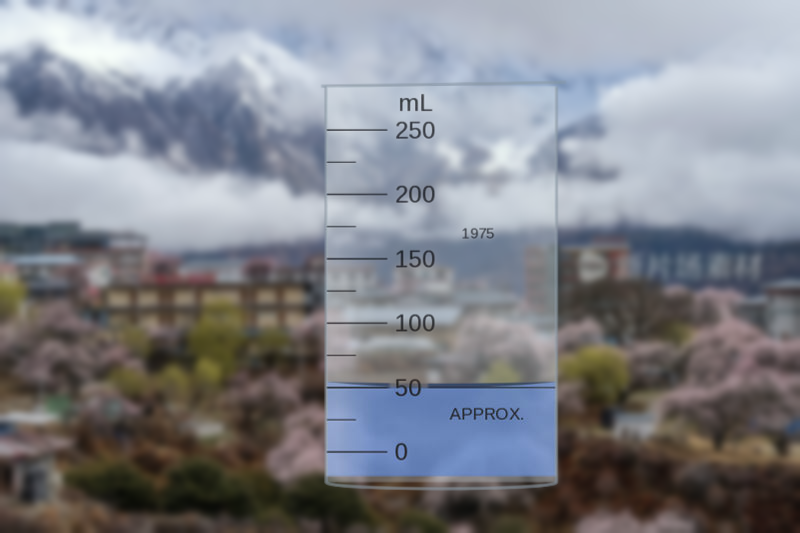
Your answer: **50** mL
